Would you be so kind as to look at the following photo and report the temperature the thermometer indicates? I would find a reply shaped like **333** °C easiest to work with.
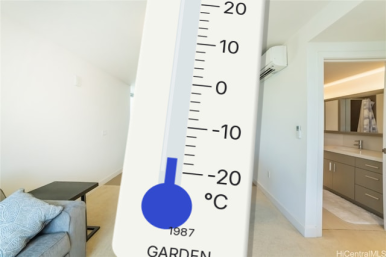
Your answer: **-17** °C
